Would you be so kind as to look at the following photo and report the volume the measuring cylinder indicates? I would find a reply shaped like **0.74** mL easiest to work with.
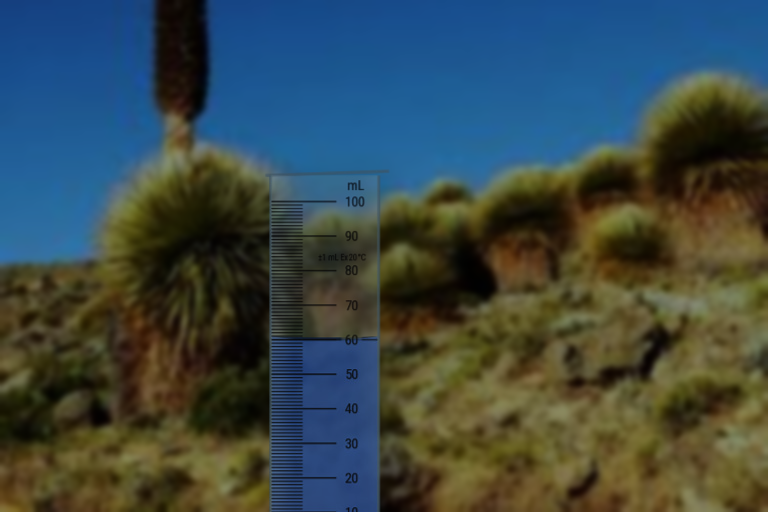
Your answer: **60** mL
